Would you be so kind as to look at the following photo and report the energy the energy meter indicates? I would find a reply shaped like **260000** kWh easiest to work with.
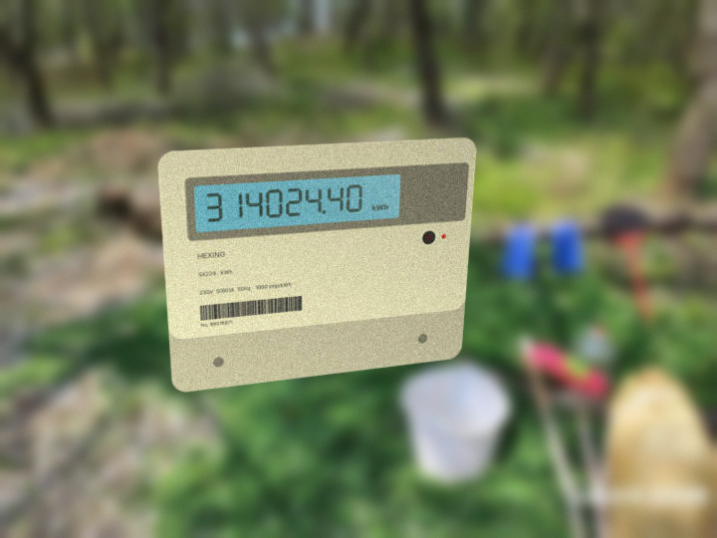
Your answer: **314024.40** kWh
